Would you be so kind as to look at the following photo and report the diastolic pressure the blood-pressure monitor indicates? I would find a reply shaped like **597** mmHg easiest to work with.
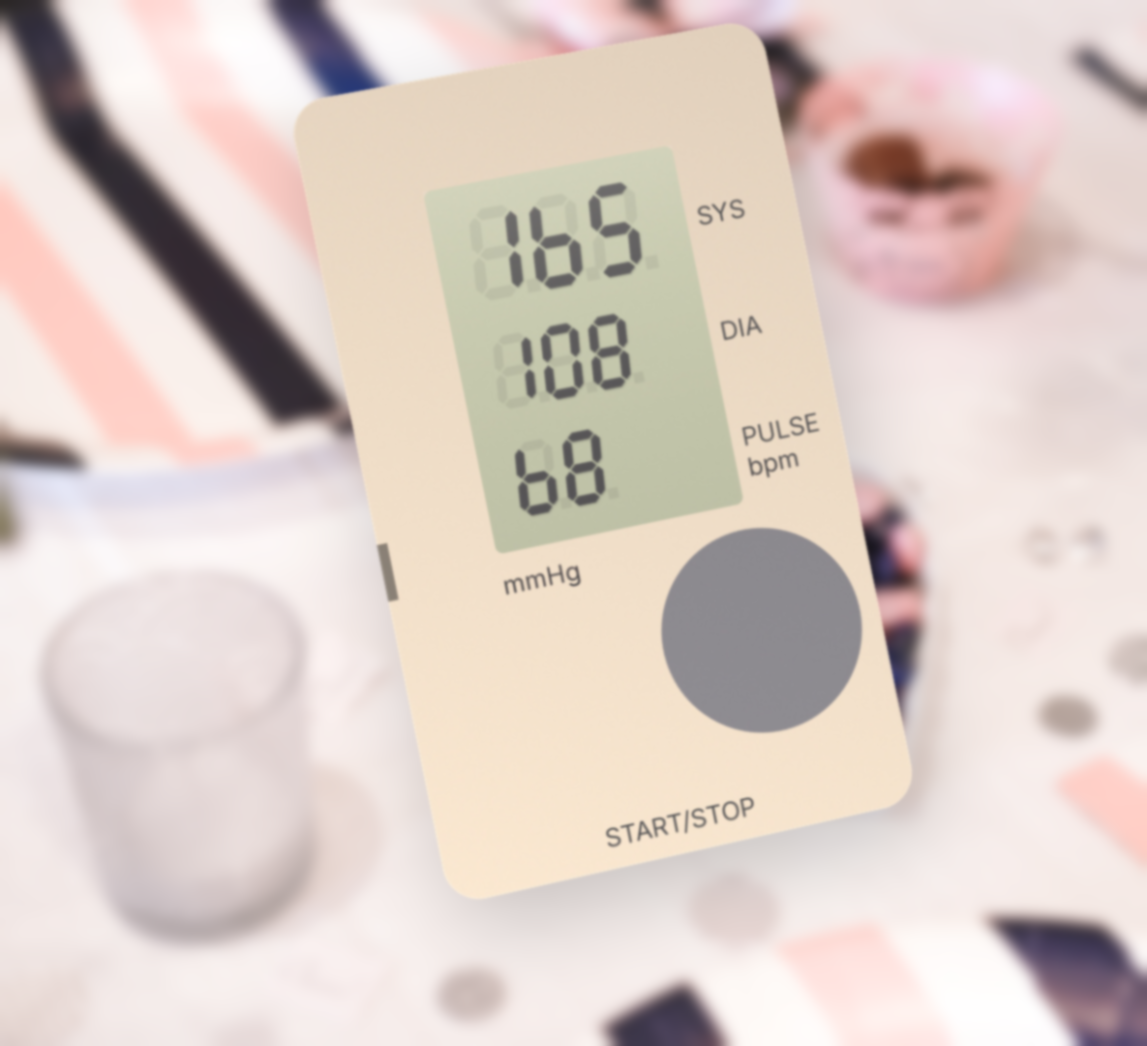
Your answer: **108** mmHg
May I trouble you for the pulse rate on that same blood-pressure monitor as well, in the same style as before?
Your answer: **68** bpm
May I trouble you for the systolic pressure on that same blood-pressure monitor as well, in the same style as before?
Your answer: **165** mmHg
